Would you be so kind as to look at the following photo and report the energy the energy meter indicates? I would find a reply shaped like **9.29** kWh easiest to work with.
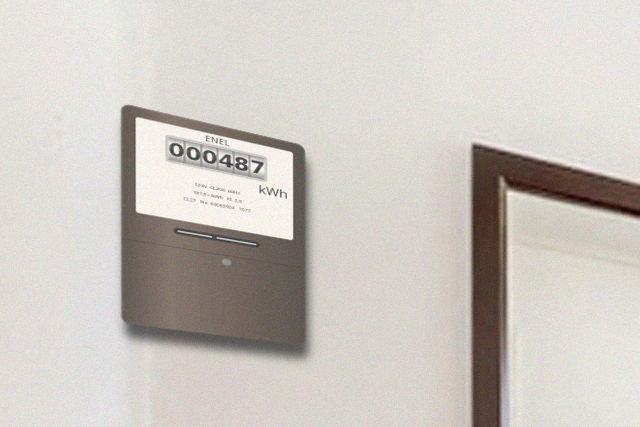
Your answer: **487** kWh
